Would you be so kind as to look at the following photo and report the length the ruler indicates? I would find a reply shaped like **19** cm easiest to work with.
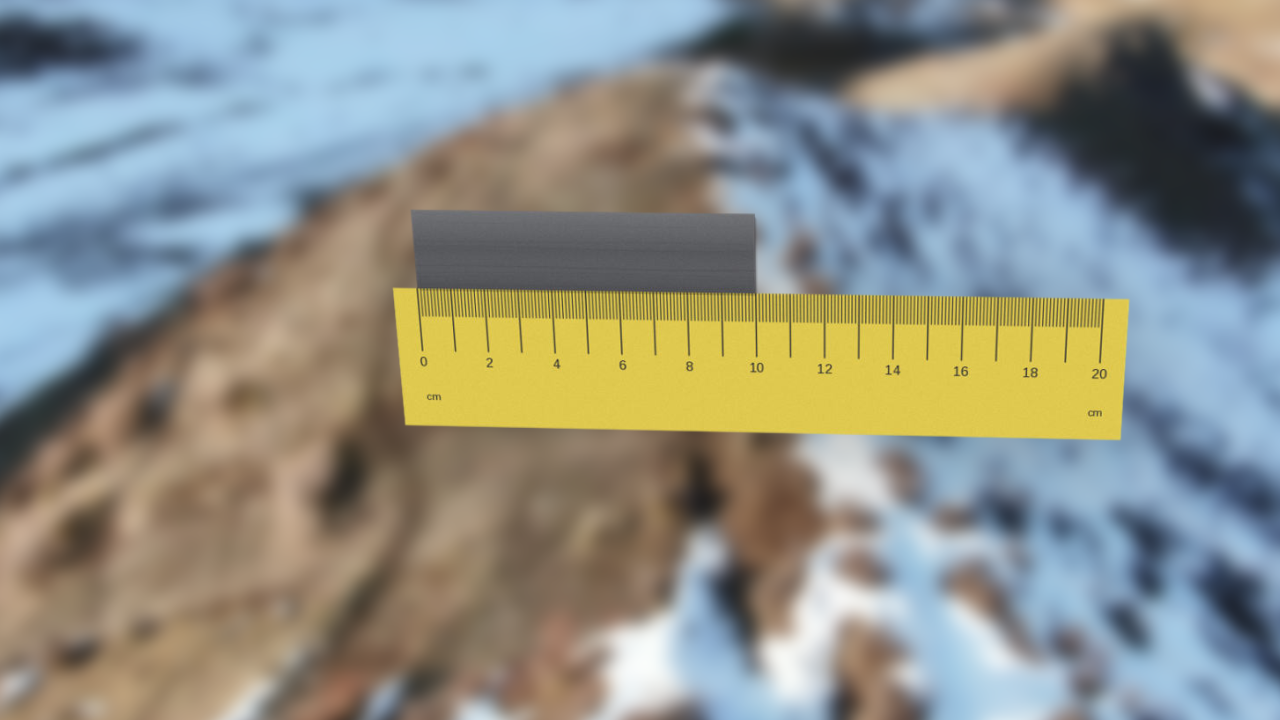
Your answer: **10** cm
